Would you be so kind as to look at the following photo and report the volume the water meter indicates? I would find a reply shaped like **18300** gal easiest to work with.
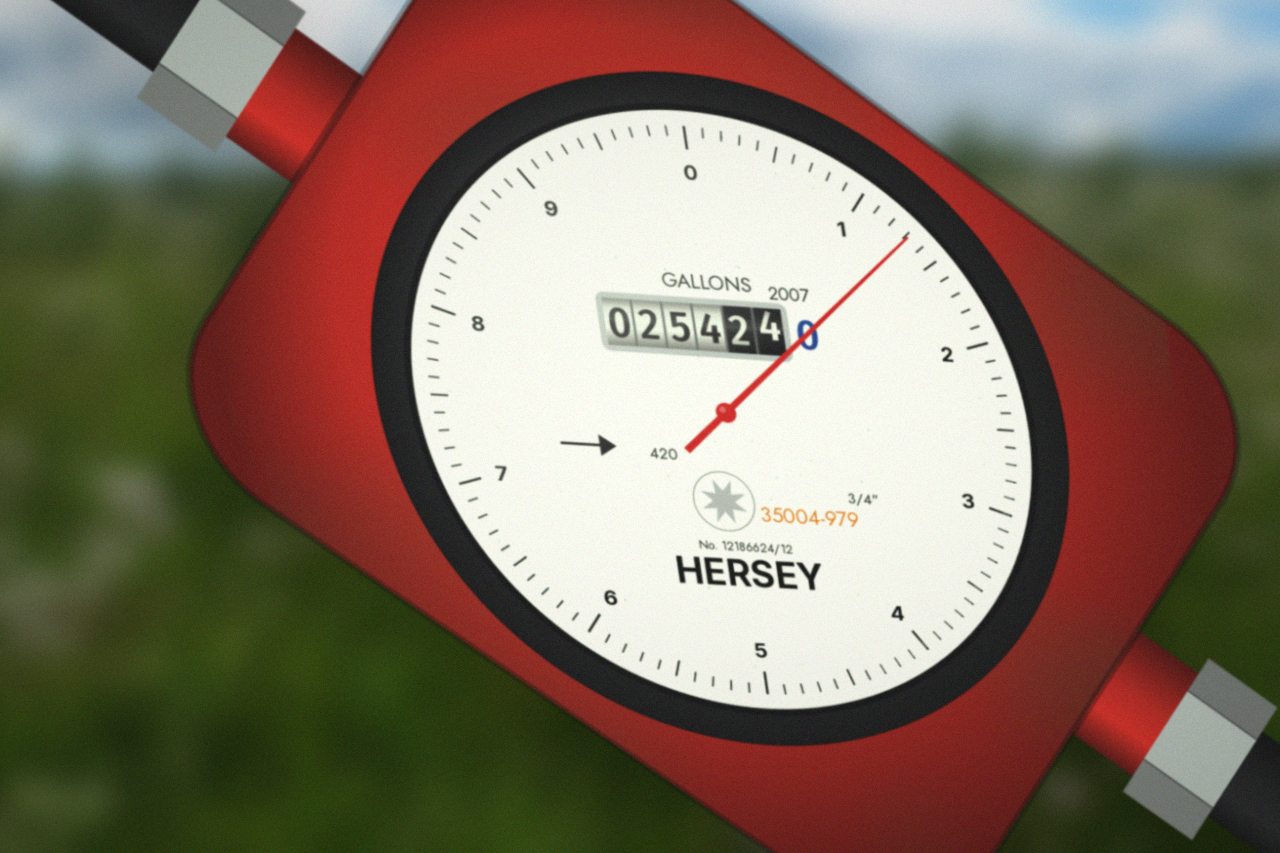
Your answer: **254241.3** gal
